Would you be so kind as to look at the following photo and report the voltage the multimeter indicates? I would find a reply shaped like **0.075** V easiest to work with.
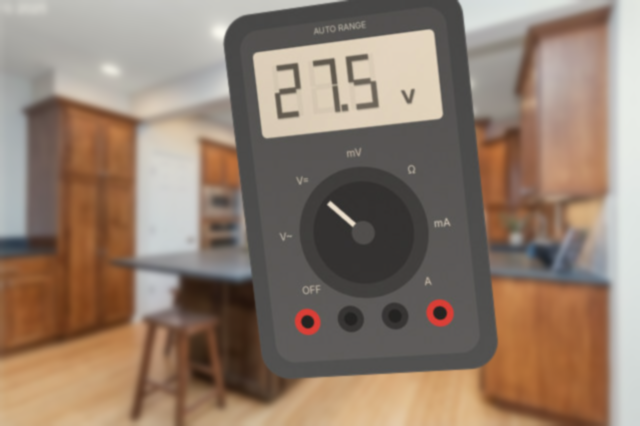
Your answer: **27.5** V
